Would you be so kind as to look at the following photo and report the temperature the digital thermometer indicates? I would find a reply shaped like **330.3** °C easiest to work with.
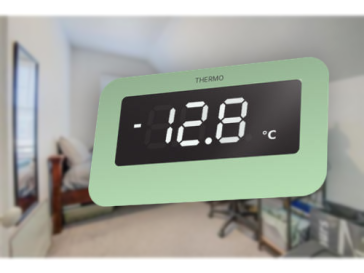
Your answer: **-12.8** °C
